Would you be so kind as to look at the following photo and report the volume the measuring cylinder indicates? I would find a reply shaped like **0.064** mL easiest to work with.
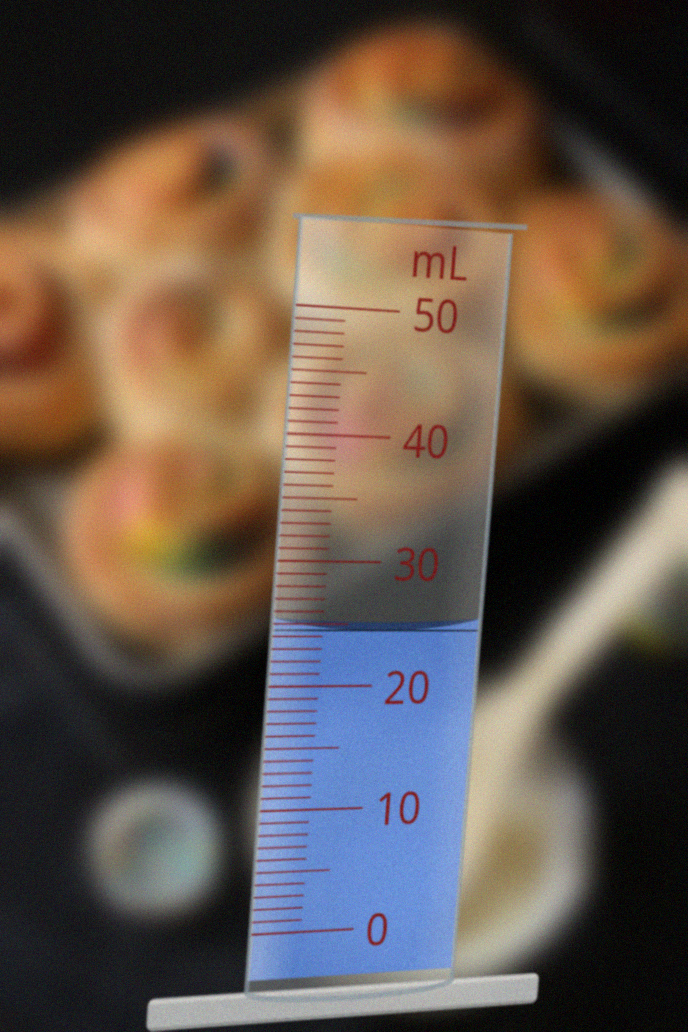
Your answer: **24.5** mL
